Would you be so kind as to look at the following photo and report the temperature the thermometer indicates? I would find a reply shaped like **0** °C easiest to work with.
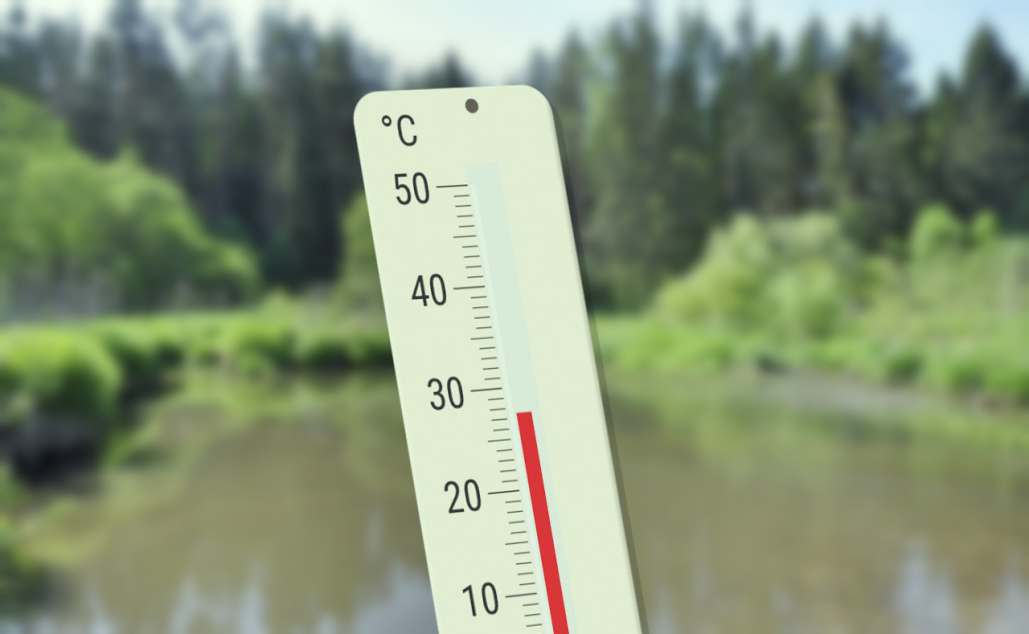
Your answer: **27.5** °C
